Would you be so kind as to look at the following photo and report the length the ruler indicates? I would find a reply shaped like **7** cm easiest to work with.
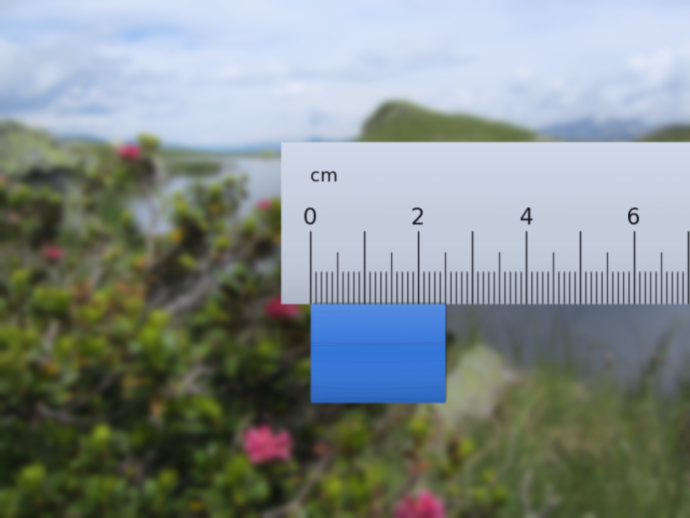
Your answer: **2.5** cm
